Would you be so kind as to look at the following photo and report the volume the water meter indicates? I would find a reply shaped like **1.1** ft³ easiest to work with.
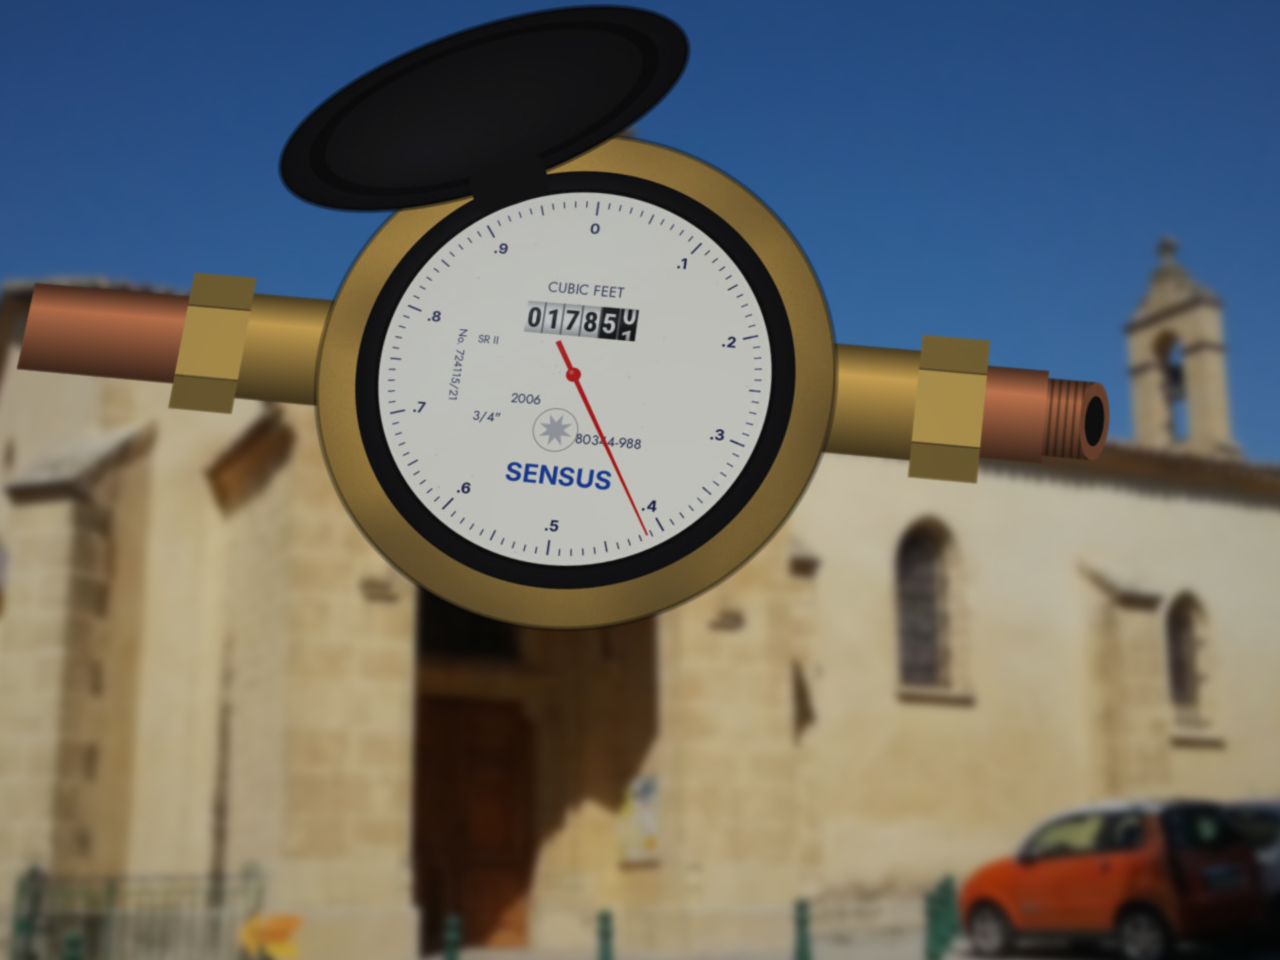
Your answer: **17850.41** ft³
